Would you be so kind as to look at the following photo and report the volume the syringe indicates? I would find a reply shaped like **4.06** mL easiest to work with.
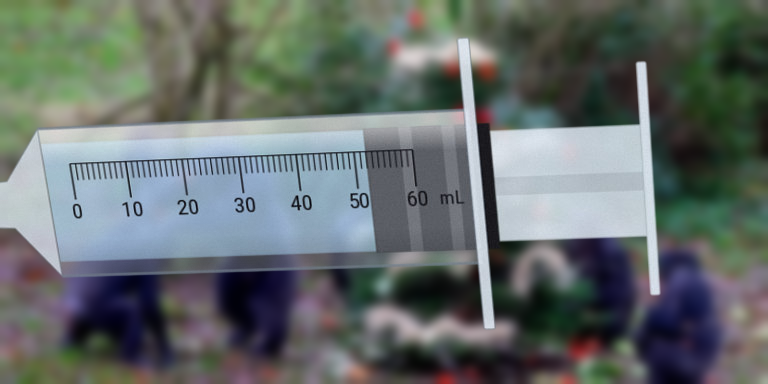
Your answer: **52** mL
